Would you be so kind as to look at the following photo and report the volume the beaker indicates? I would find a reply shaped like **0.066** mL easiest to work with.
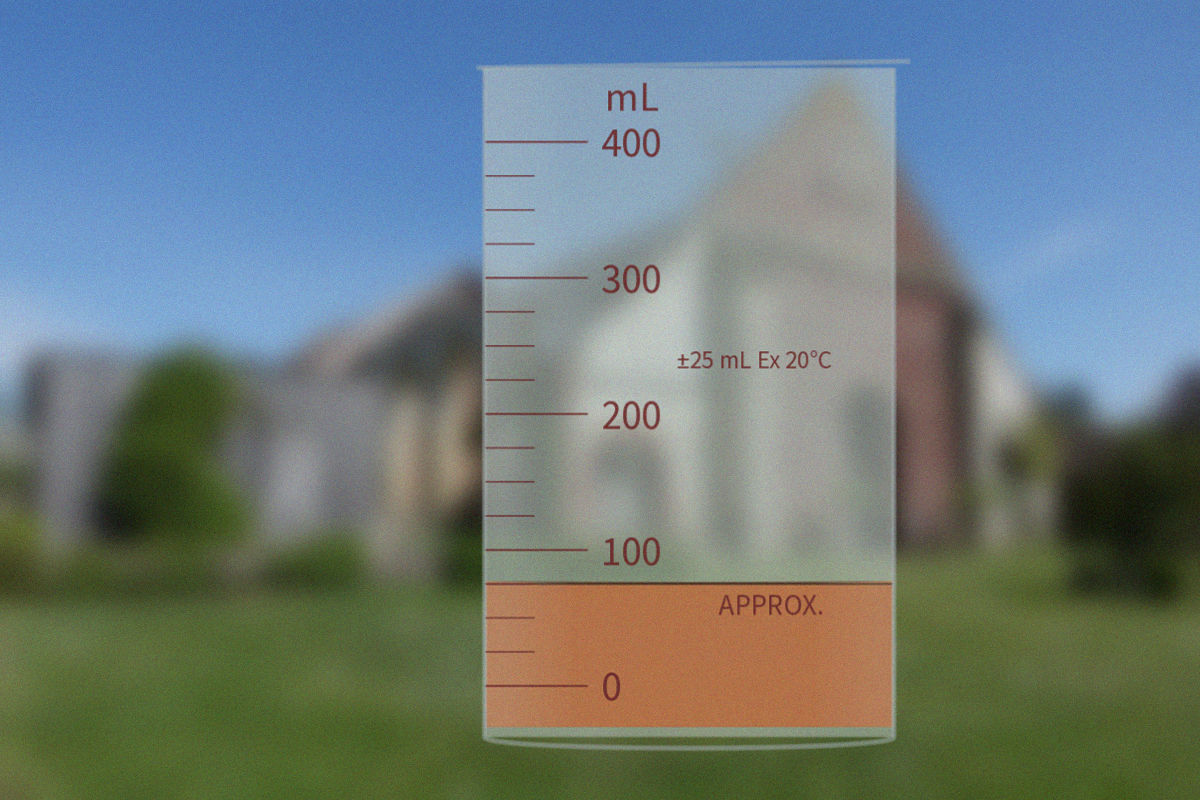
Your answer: **75** mL
